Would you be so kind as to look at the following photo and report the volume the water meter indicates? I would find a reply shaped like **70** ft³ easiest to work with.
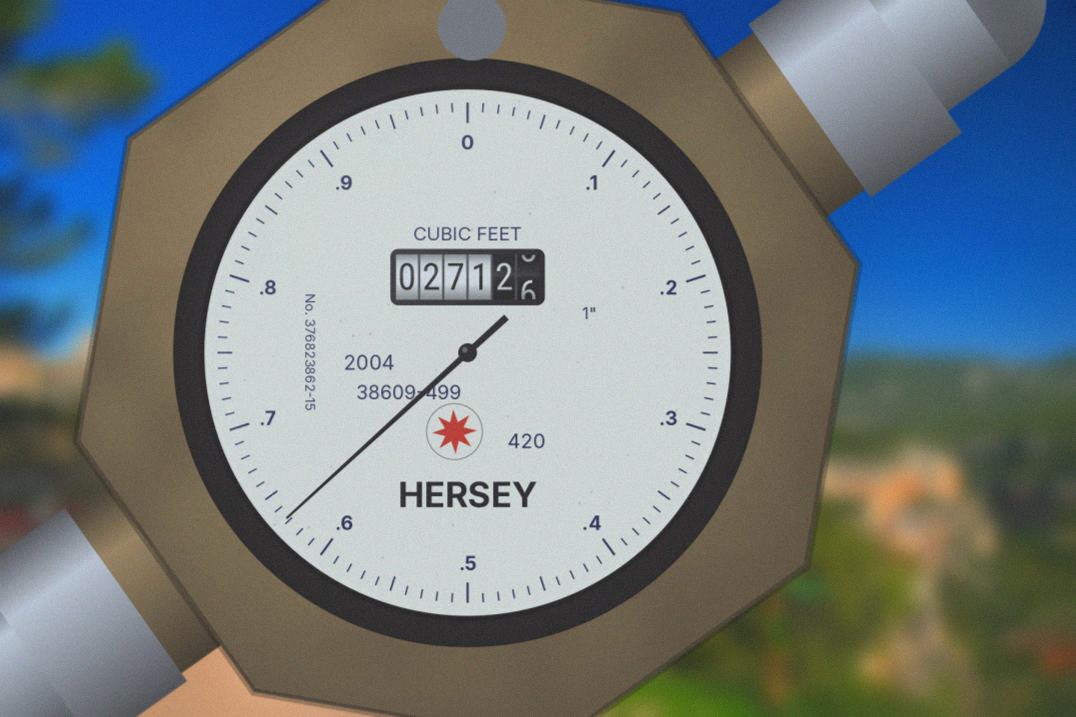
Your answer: **27125.63** ft³
